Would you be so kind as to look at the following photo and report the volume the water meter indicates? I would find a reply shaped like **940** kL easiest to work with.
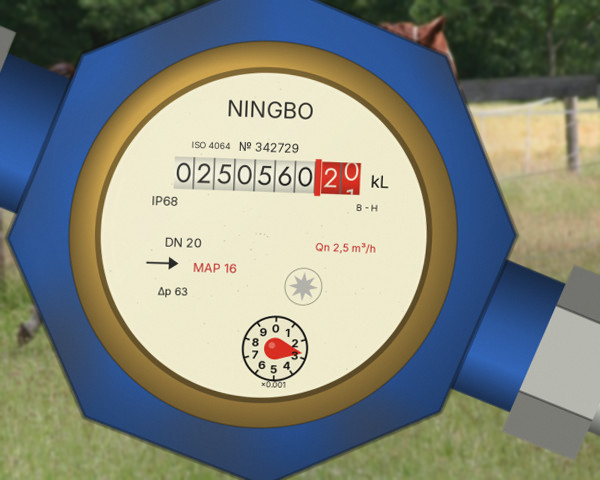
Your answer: **250560.202** kL
